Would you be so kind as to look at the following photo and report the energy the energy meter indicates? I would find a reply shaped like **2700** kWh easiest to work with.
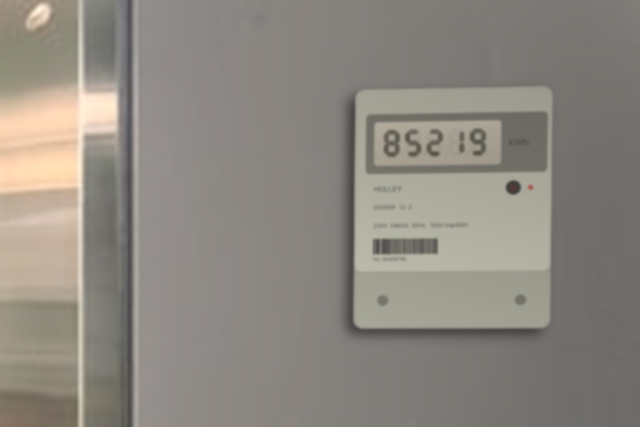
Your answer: **85219** kWh
